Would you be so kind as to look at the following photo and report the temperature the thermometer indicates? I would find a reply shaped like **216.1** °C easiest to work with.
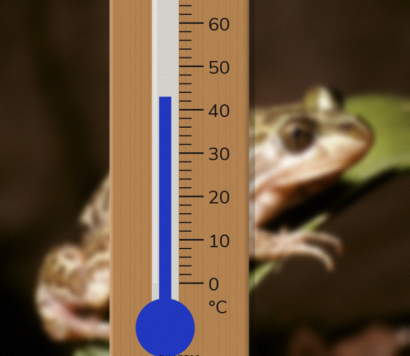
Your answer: **43** °C
